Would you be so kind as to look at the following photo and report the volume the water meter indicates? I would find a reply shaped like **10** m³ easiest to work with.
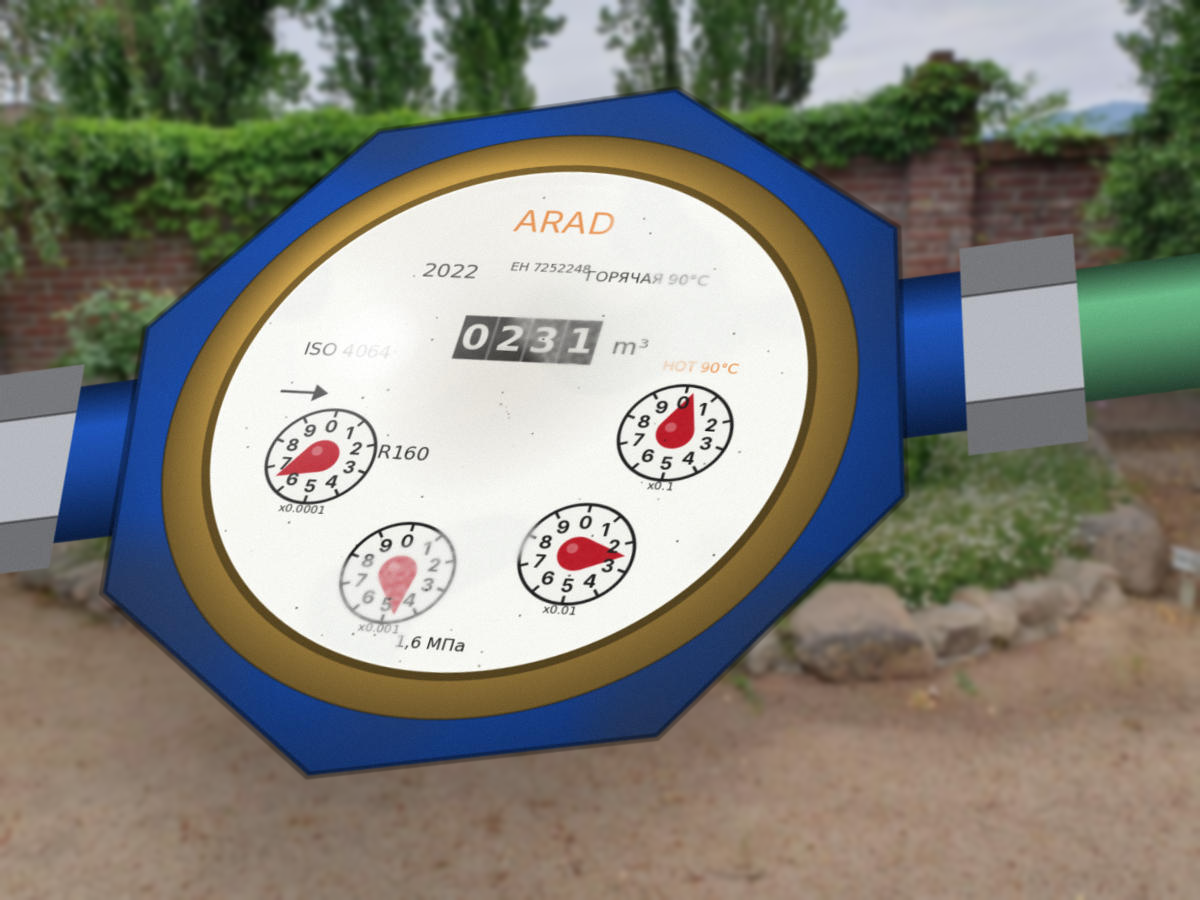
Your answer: **231.0246** m³
